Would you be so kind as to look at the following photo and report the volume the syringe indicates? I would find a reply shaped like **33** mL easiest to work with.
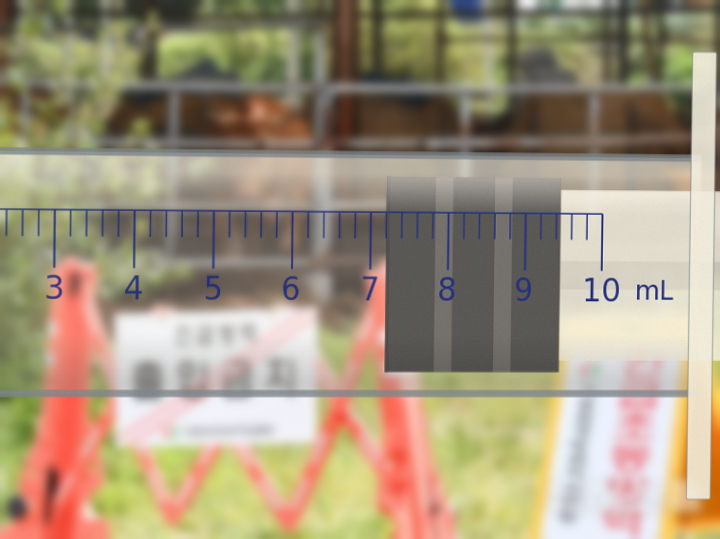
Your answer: **7.2** mL
